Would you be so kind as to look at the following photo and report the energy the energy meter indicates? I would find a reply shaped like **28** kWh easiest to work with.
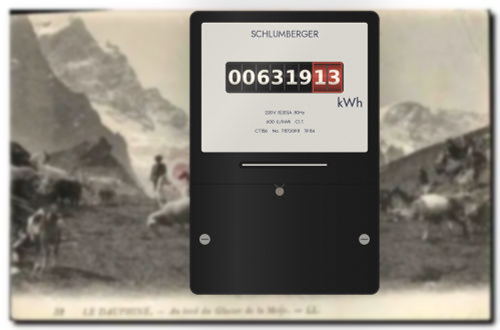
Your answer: **6319.13** kWh
